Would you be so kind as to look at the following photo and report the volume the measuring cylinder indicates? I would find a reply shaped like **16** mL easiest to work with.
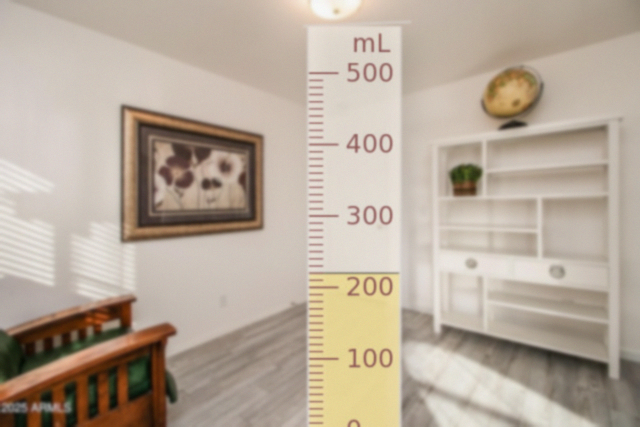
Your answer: **220** mL
